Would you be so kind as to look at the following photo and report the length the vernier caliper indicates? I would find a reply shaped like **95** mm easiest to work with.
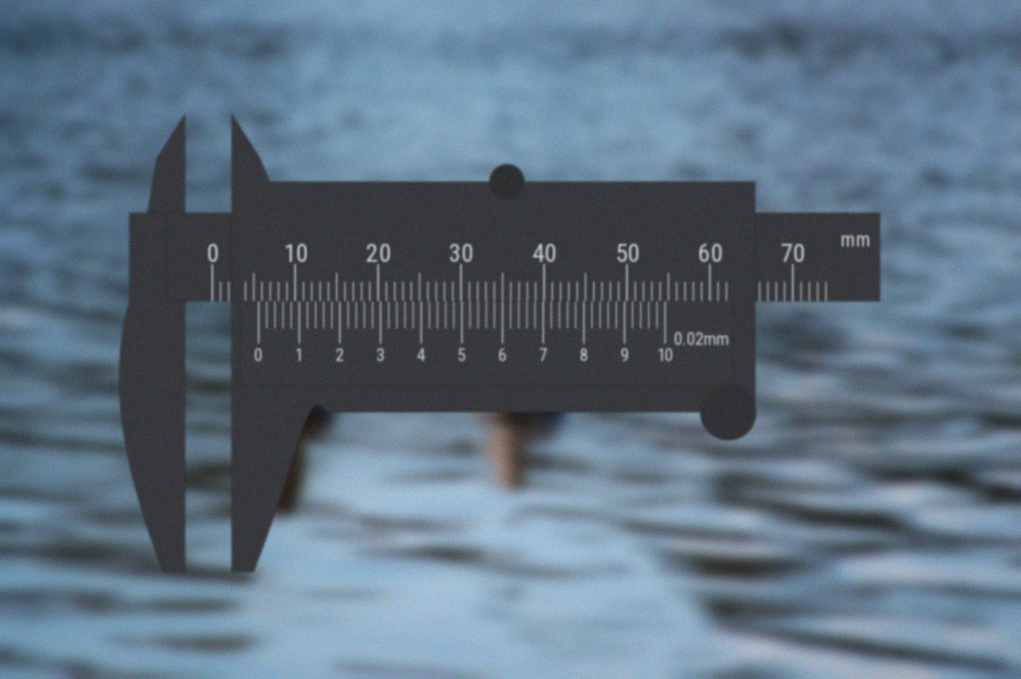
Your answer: **5.6** mm
